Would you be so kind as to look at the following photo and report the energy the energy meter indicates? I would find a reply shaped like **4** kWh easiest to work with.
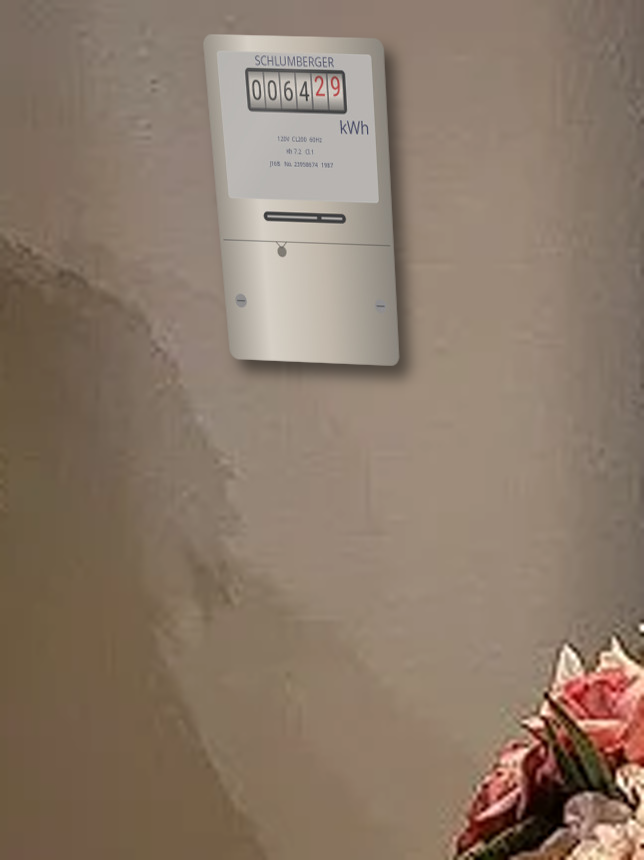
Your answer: **64.29** kWh
